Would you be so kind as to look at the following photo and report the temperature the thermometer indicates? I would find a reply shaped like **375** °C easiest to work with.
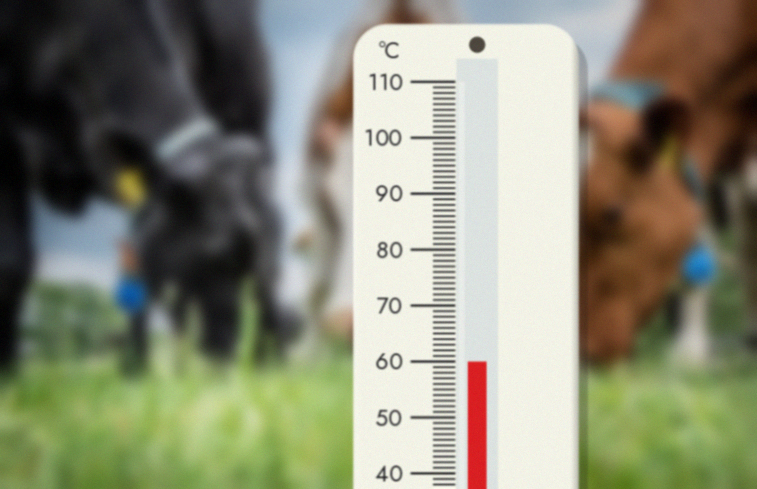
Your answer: **60** °C
